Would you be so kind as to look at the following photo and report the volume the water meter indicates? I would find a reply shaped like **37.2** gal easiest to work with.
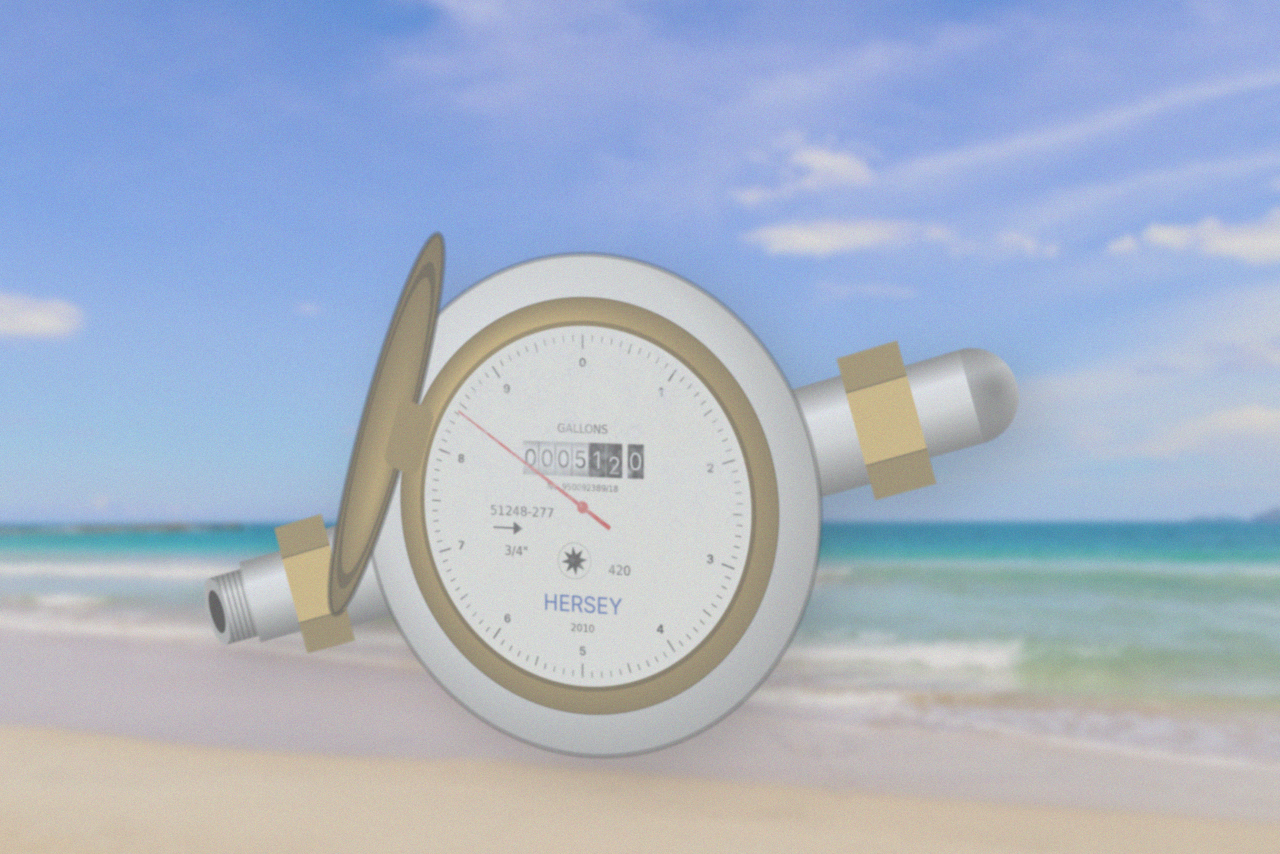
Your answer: **5118.4** gal
